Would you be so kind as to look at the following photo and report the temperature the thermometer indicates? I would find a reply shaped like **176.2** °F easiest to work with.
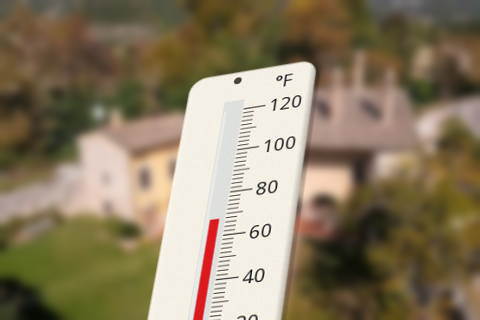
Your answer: **68** °F
